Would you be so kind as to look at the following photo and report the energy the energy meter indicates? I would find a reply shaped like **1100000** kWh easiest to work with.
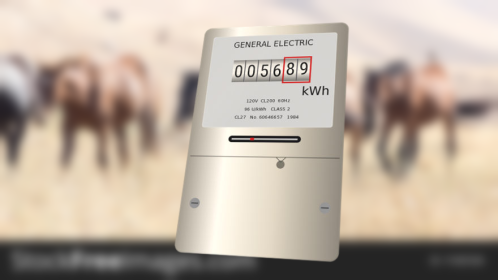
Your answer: **56.89** kWh
